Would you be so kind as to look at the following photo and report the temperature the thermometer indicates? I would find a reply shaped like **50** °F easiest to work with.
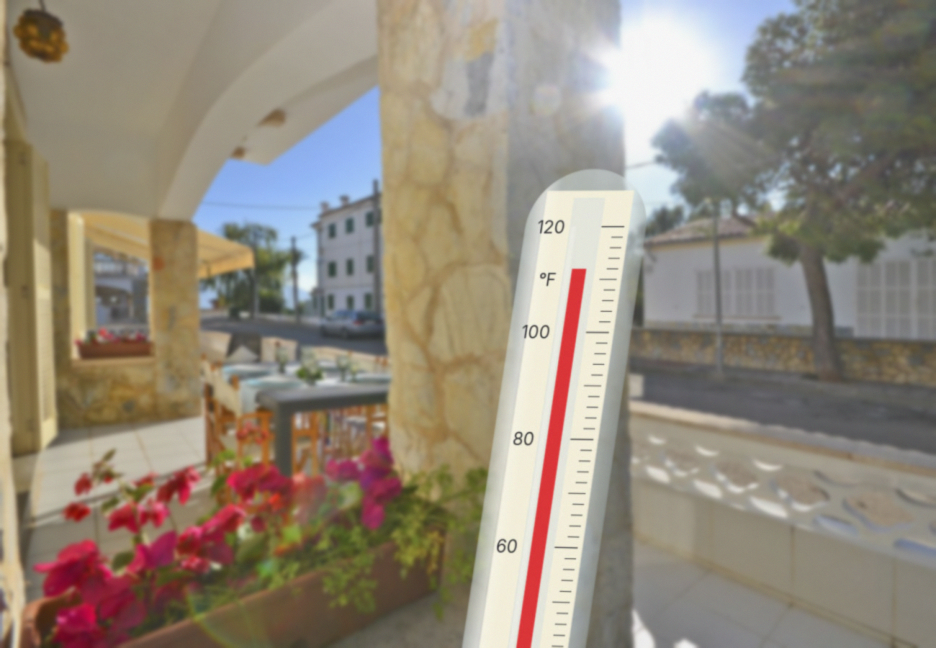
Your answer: **112** °F
